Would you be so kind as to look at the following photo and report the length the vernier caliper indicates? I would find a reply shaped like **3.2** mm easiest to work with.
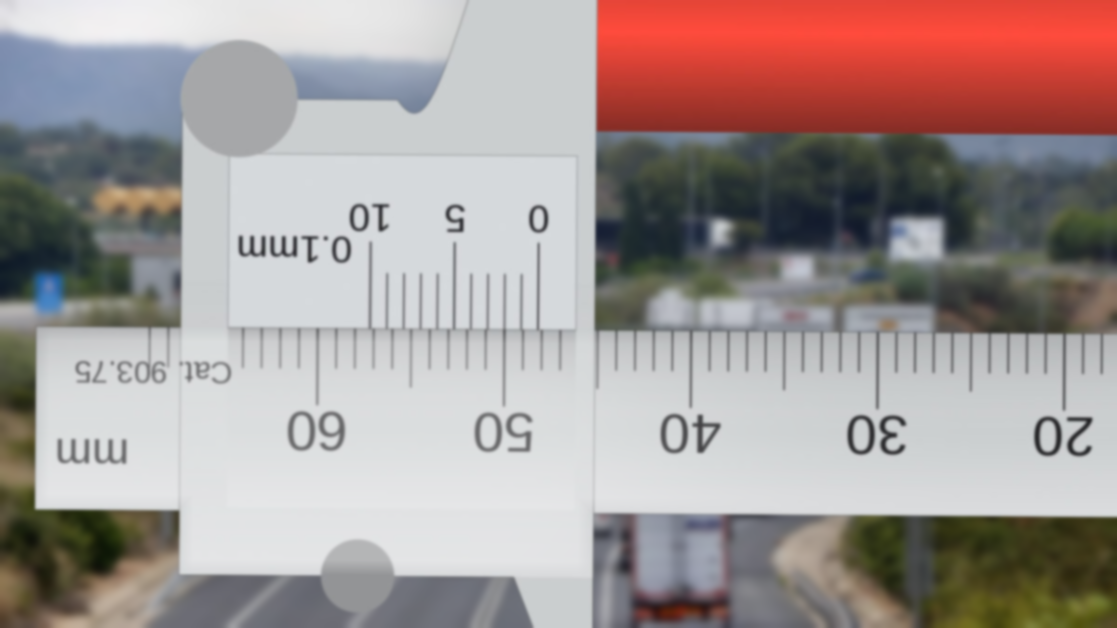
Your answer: **48.2** mm
